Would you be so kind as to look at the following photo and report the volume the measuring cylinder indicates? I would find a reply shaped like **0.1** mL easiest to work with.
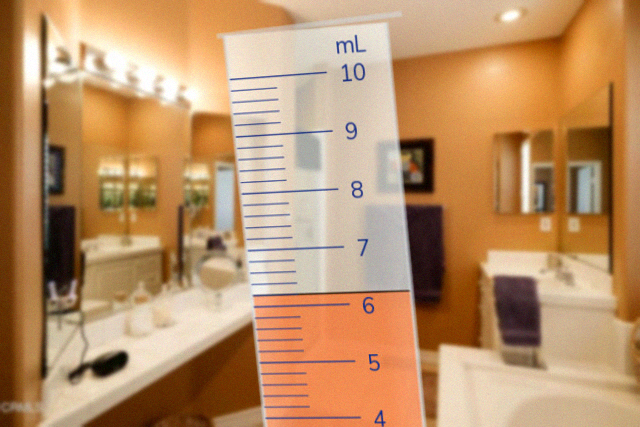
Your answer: **6.2** mL
